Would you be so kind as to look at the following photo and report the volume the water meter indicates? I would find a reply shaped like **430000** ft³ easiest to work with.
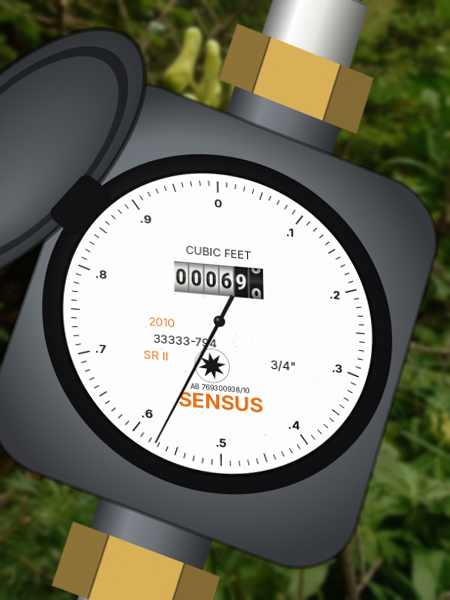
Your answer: **698.57** ft³
